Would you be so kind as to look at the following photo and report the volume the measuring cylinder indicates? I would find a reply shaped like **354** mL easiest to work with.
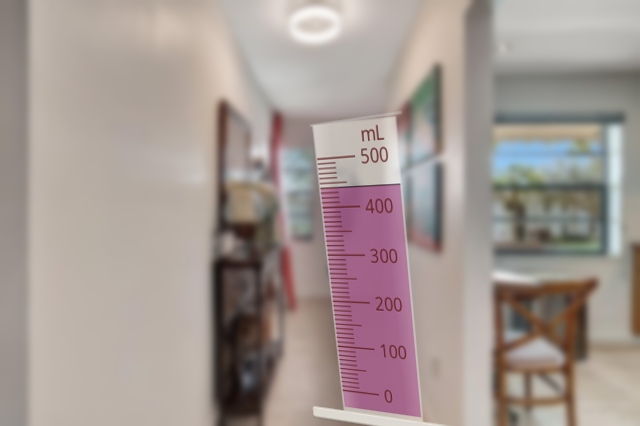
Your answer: **440** mL
